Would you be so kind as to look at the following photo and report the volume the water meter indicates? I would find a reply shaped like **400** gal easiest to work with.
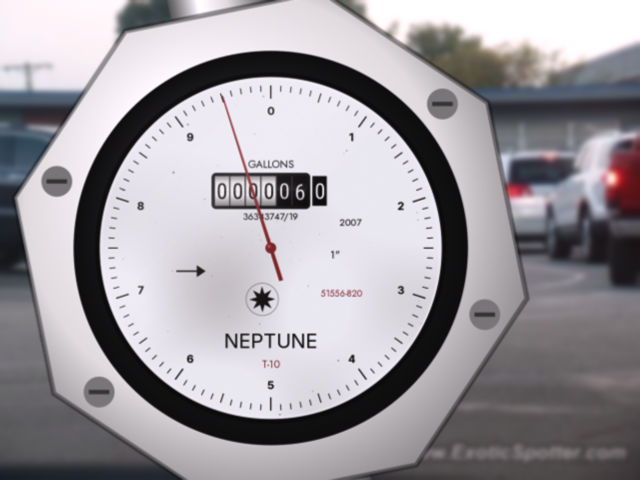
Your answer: **59.5** gal
